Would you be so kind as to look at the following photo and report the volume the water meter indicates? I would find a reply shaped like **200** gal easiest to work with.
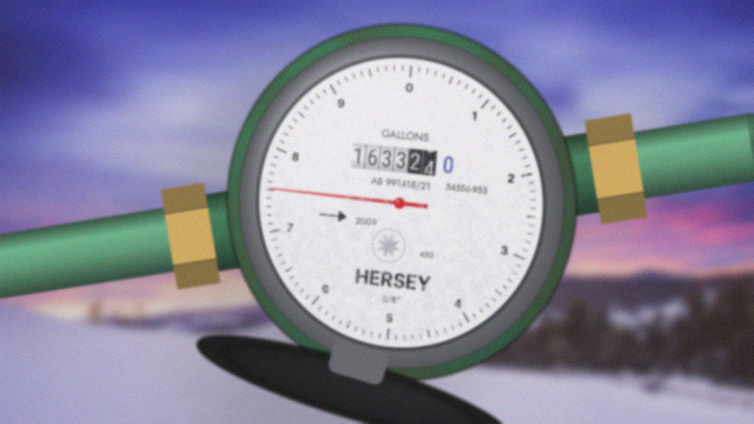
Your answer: **1633237.5** gal
